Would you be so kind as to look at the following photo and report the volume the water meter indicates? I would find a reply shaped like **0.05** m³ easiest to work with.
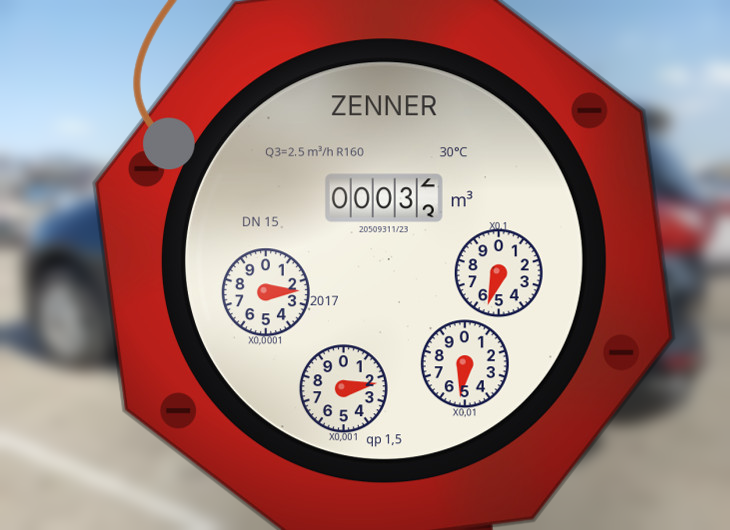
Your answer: **32.5522** m³
